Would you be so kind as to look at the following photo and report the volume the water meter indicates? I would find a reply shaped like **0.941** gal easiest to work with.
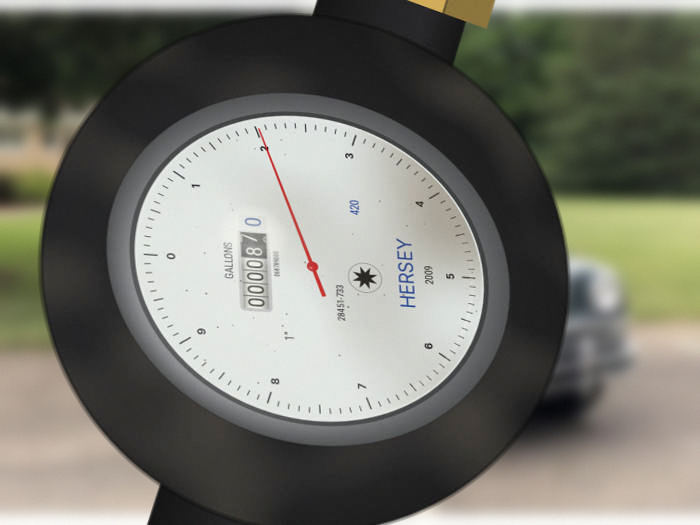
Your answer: **872.0** gal
